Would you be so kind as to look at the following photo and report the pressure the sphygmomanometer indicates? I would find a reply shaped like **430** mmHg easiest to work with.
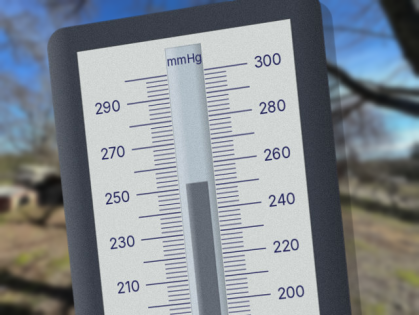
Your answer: **252** mmHg
